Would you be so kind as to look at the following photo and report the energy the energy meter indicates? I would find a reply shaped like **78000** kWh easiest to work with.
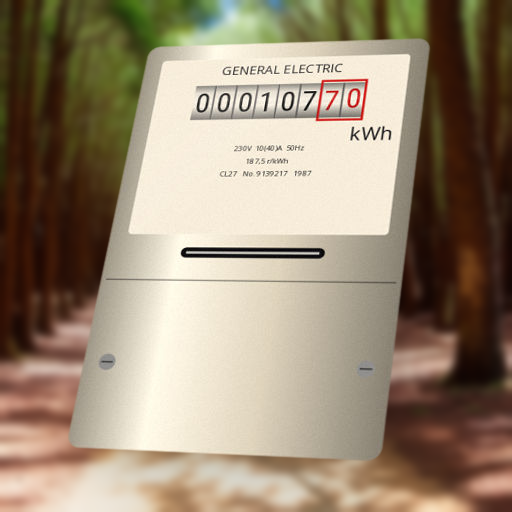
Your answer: **107.70** kWh
